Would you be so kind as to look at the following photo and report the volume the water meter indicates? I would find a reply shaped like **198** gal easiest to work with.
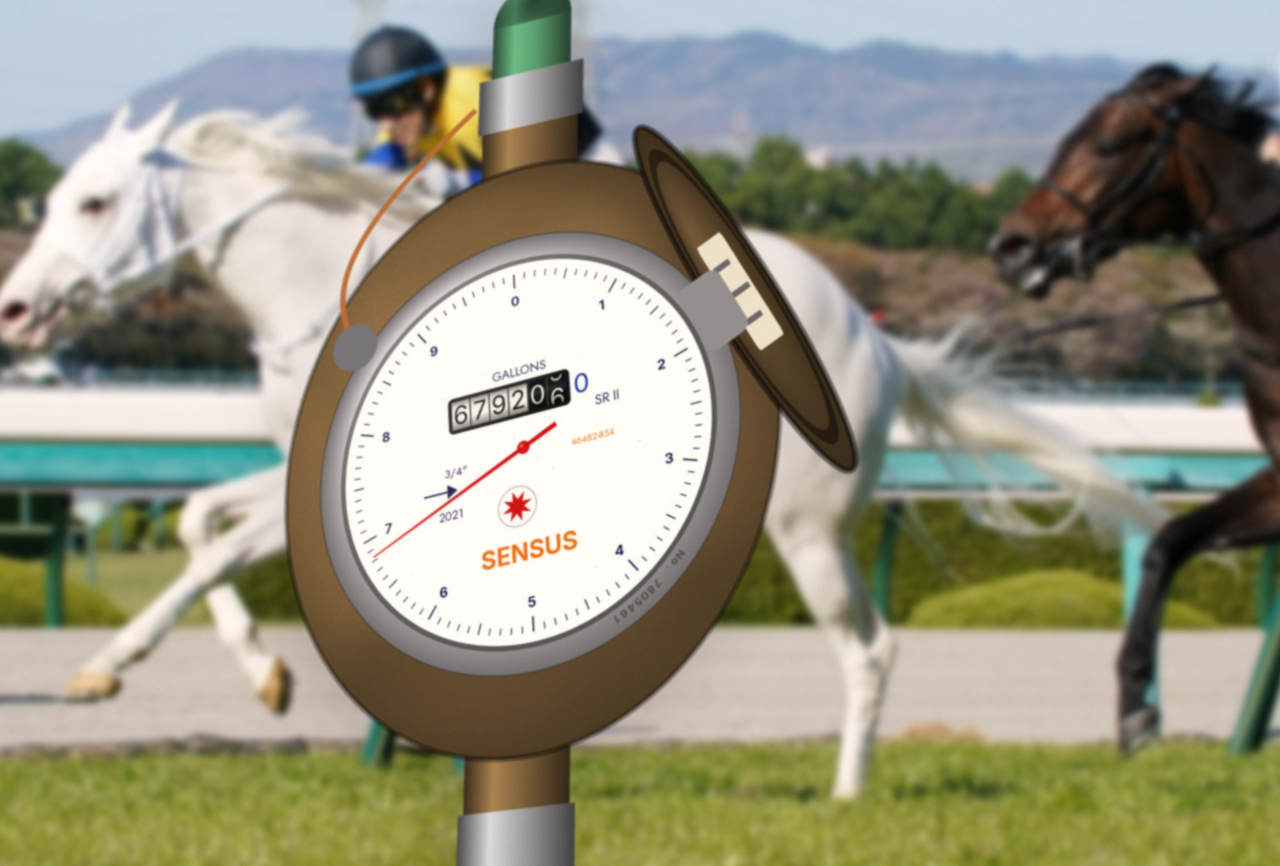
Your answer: **6792056.8** gal
